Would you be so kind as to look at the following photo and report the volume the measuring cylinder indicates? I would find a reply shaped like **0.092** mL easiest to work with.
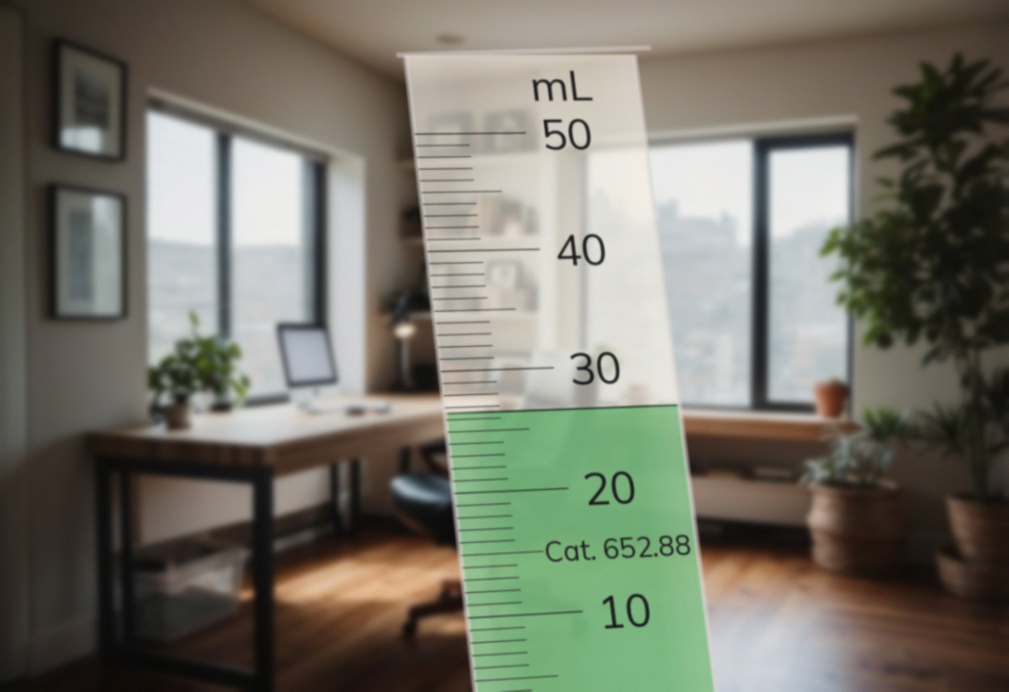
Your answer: **26.5** mL
